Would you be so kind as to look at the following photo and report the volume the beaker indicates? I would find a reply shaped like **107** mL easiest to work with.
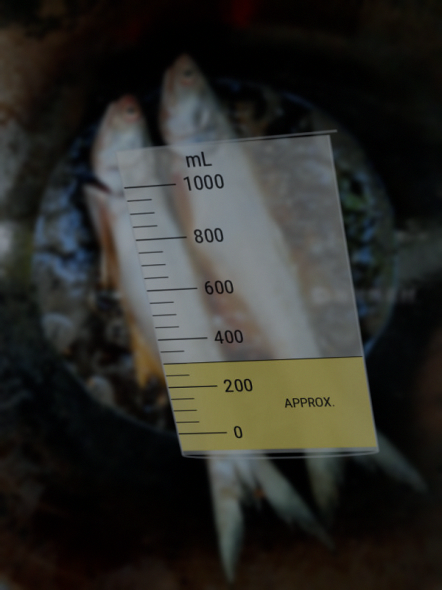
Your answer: **300** mL
